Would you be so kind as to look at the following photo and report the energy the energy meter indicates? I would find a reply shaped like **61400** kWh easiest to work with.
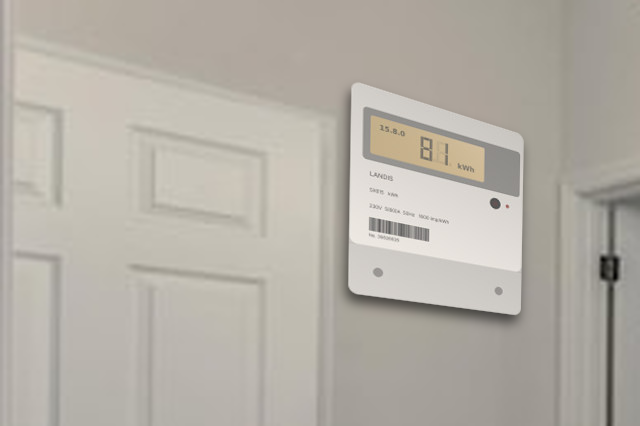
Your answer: **81** kWh
